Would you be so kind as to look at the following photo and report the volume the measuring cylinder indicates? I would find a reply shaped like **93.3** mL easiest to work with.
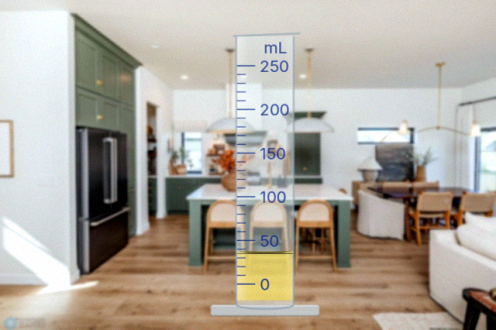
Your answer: **35** mL
